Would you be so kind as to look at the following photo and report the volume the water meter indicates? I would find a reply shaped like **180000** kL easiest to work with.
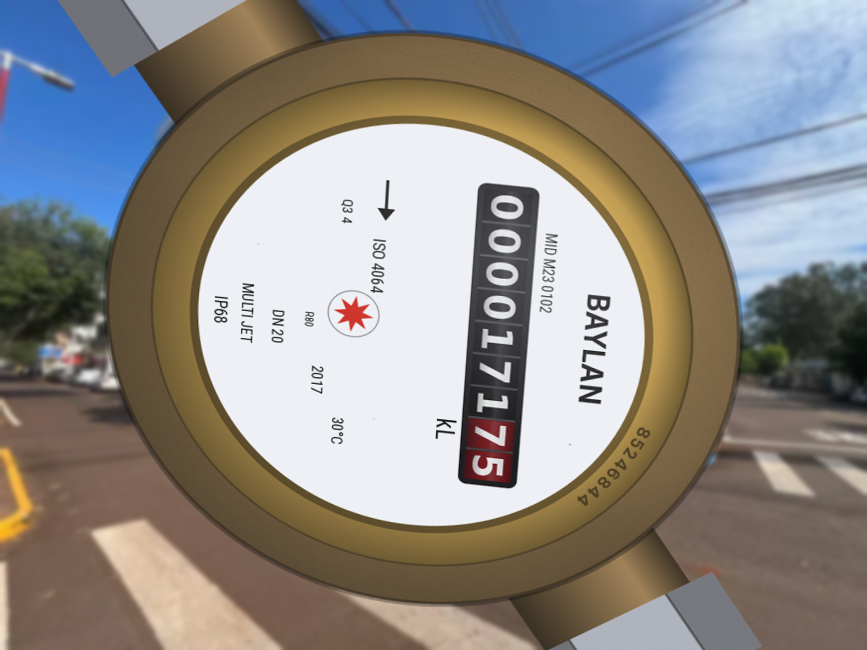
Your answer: **171.75** kL
